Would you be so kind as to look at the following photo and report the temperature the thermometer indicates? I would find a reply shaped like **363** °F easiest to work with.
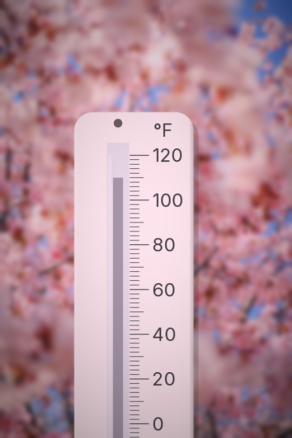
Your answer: **110** °F
